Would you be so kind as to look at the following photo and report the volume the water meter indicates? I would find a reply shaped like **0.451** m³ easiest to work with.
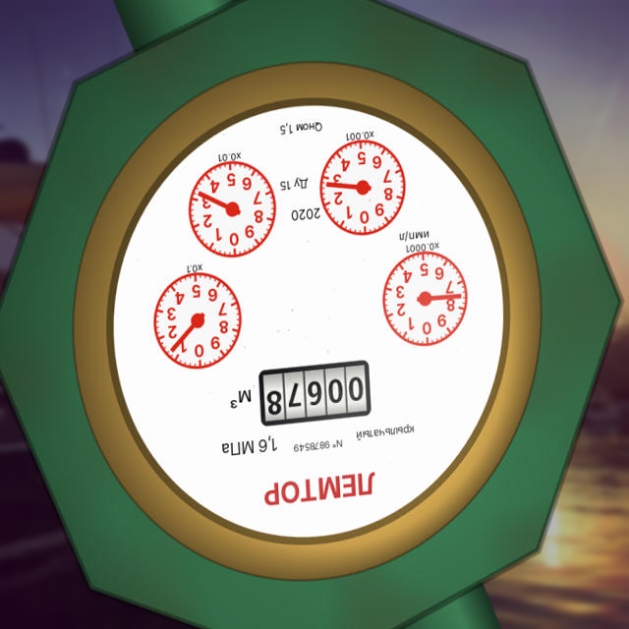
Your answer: **678.1327** m³
